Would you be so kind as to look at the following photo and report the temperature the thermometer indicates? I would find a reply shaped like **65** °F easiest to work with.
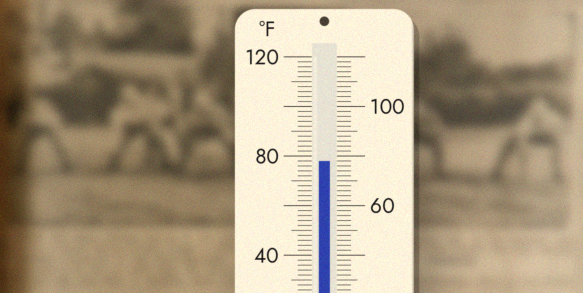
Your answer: **78** °F
